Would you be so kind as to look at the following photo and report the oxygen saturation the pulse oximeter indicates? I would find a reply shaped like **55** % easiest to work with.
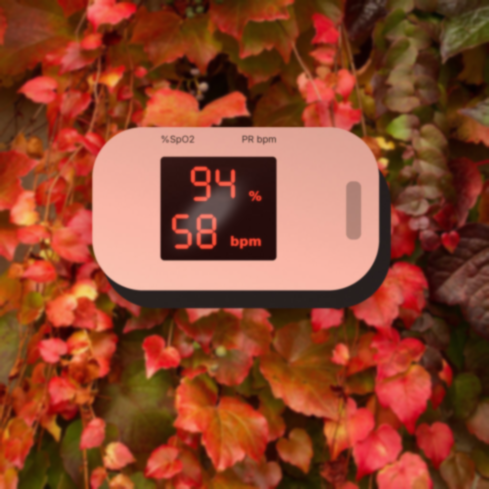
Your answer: **94** %
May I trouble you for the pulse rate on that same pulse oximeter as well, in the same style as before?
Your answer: **58** bpm
